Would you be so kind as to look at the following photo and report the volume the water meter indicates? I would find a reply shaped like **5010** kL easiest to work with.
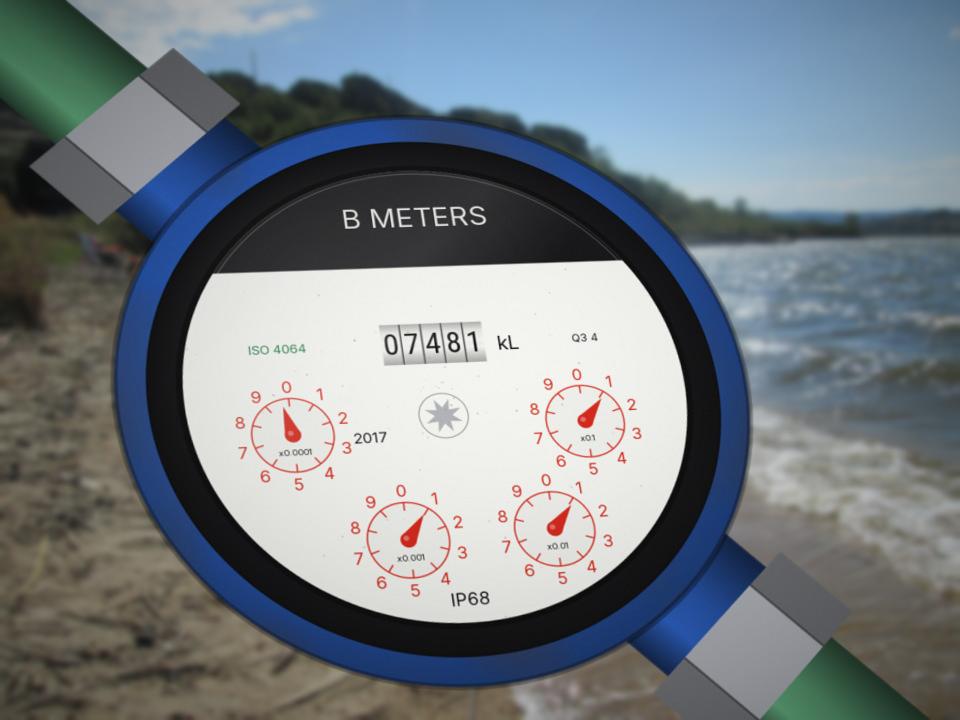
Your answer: **7481.1109** kL
